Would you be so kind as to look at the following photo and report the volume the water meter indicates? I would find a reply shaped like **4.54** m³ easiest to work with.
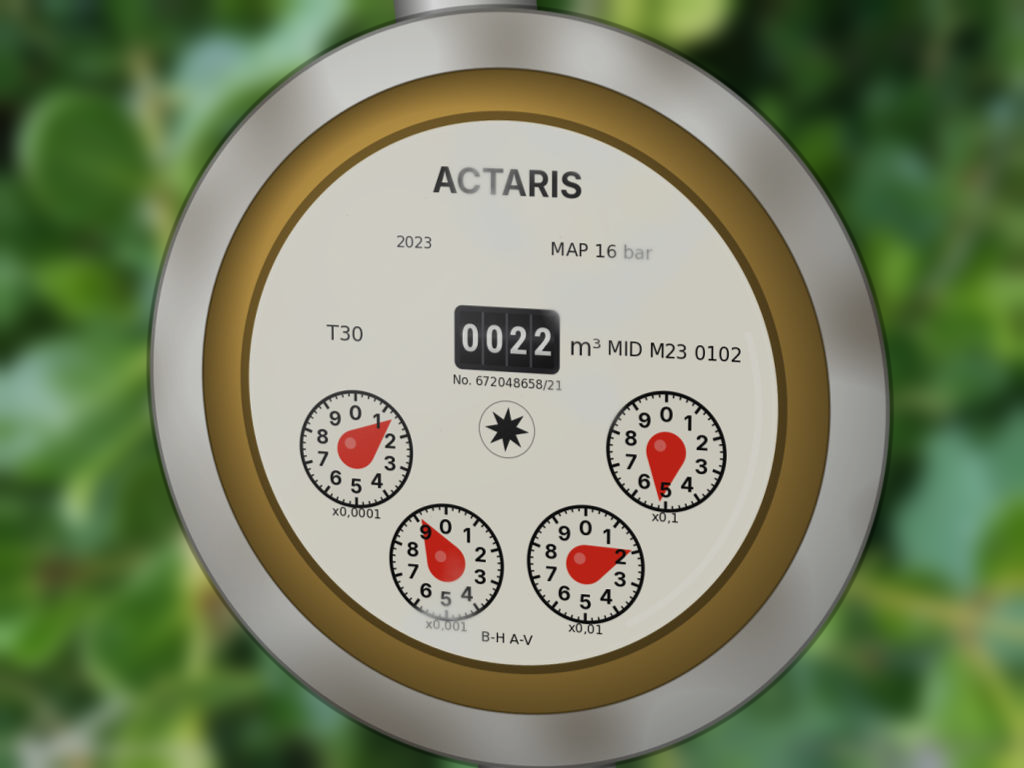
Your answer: **22.5191** m³
